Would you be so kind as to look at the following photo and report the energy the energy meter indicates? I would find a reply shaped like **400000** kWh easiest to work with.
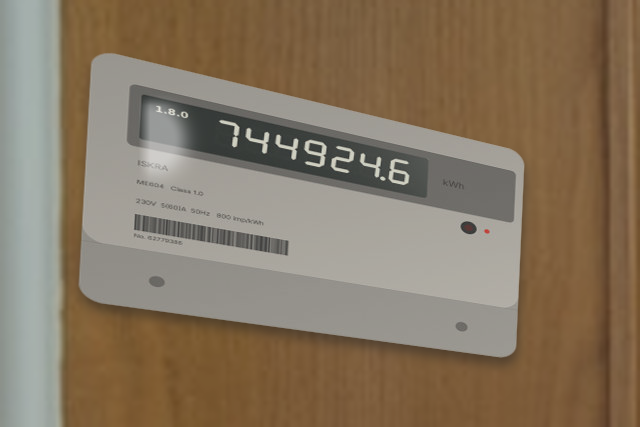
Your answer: **744924.6** kWh
